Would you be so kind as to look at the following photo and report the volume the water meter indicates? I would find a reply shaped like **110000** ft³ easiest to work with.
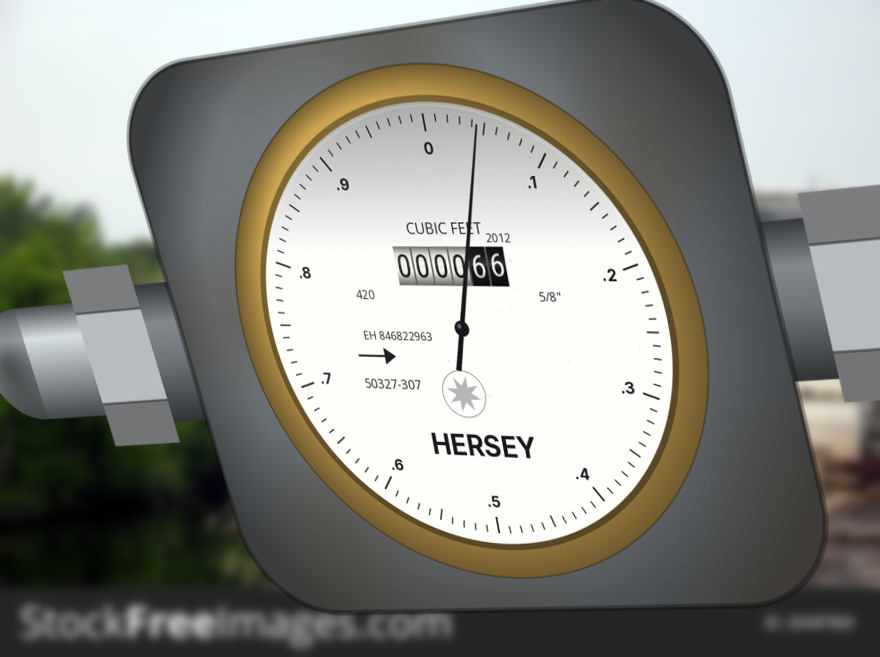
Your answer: **66.04** ft³
